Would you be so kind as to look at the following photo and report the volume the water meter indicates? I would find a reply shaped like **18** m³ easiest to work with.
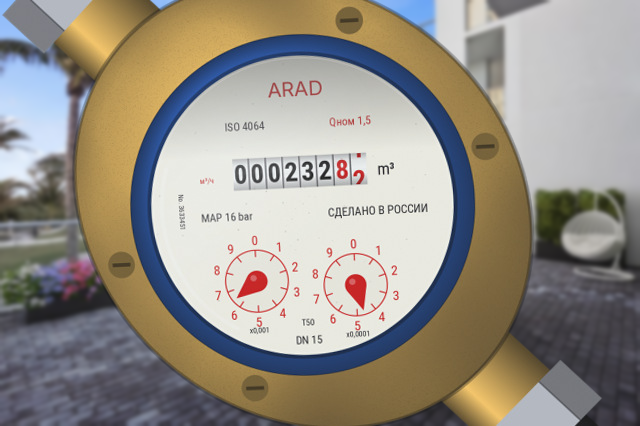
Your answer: **232.8164** m³
